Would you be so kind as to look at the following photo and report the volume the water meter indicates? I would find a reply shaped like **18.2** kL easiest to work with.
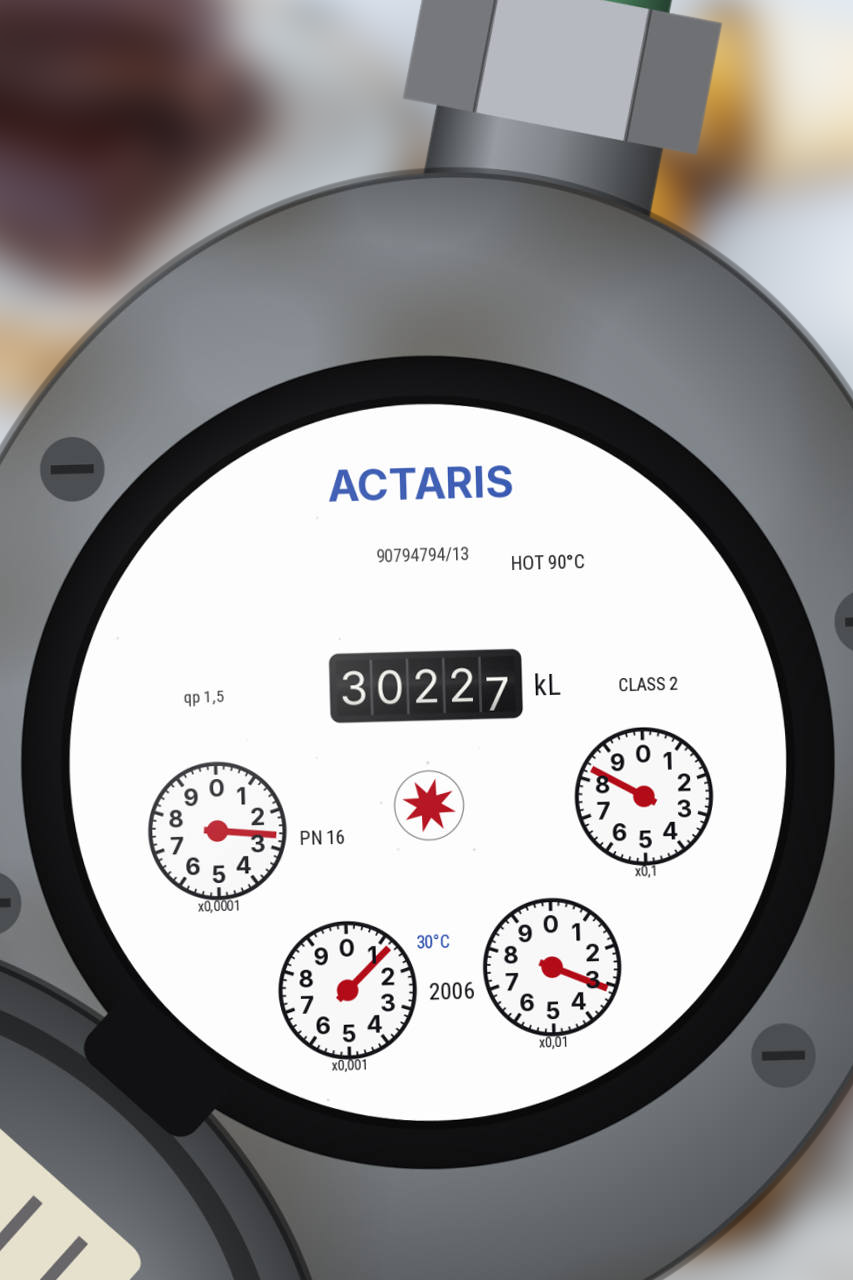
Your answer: **30226.8312** kL
